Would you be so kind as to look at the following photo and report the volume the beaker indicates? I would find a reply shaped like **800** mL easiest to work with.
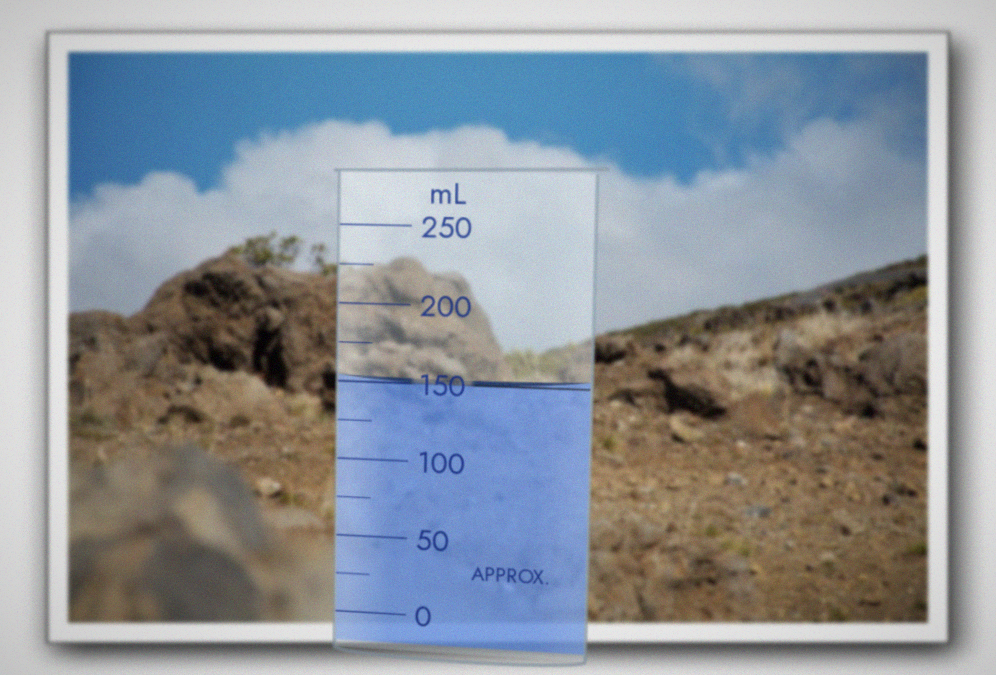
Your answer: **150** mL
